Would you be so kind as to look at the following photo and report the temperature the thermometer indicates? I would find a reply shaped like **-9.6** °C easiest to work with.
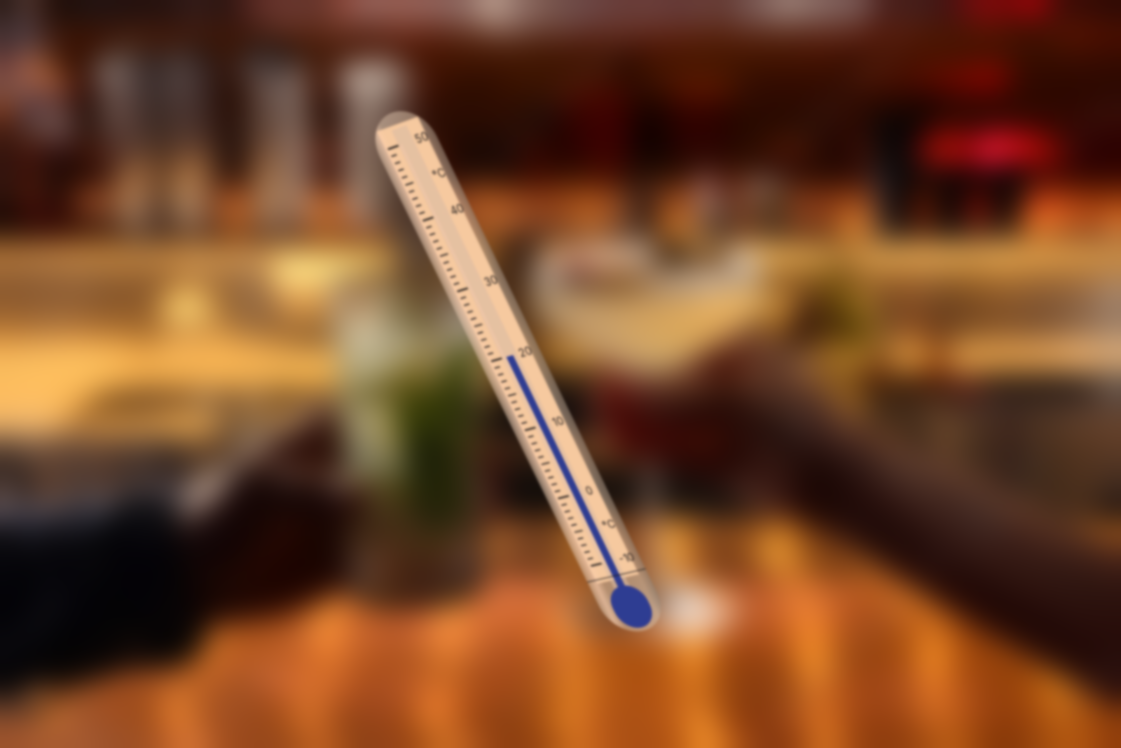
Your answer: **20** °C
